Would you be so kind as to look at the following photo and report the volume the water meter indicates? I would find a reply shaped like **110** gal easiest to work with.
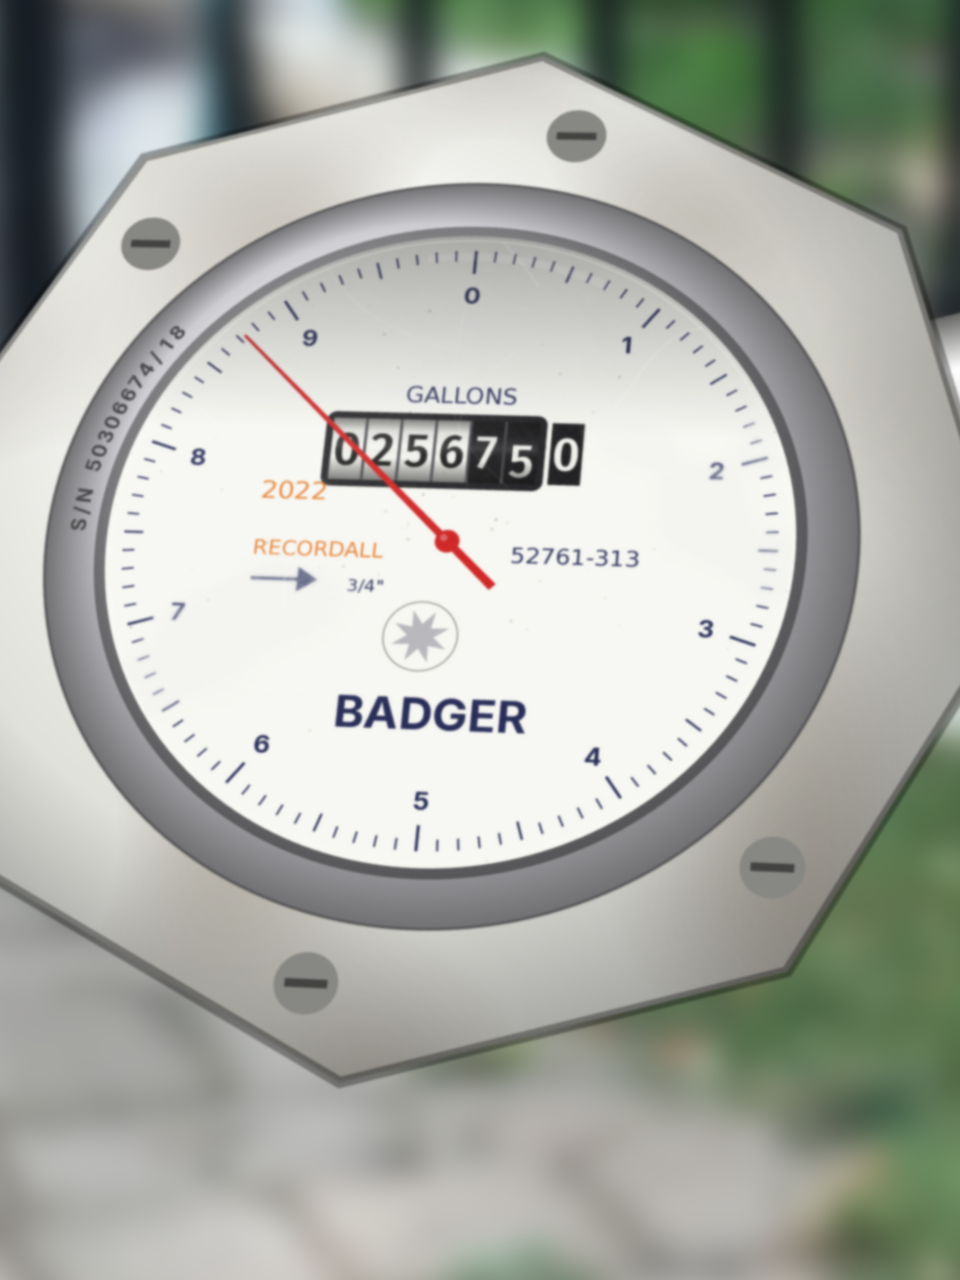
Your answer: **256748.7** gal
